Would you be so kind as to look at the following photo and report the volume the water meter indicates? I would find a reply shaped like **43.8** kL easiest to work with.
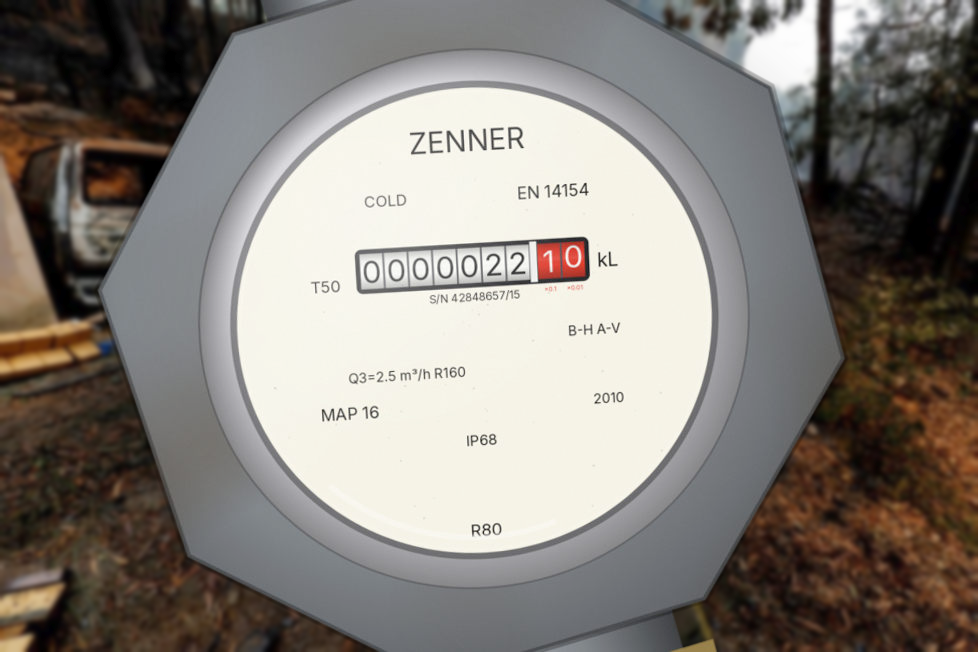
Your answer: **22.10** kL
